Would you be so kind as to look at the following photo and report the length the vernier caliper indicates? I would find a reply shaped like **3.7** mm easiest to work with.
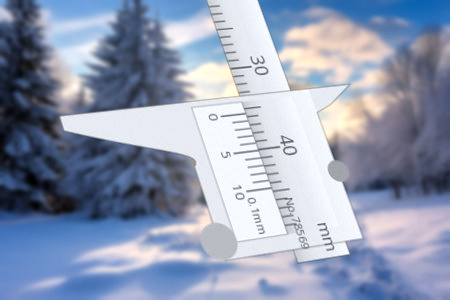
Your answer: **35.6** mm
